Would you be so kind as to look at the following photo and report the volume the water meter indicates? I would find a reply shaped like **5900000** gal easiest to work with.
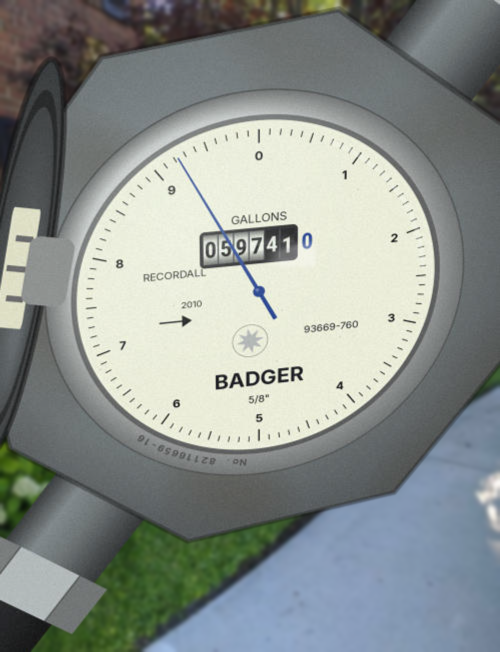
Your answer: **597409.2** gal
